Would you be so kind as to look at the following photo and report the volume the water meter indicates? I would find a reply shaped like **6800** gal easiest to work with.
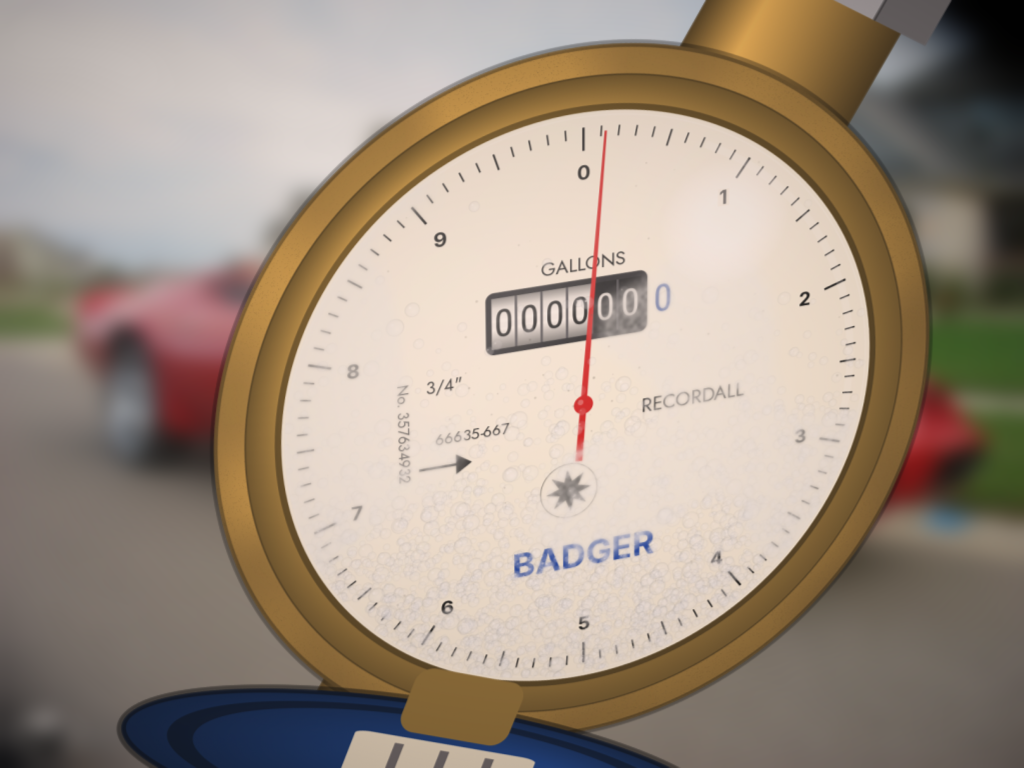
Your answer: **0.1** gal
